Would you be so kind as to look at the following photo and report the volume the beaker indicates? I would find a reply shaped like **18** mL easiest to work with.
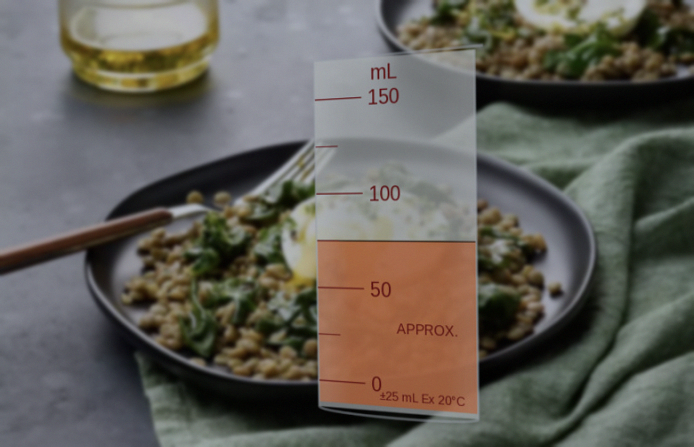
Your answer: **75** mL
